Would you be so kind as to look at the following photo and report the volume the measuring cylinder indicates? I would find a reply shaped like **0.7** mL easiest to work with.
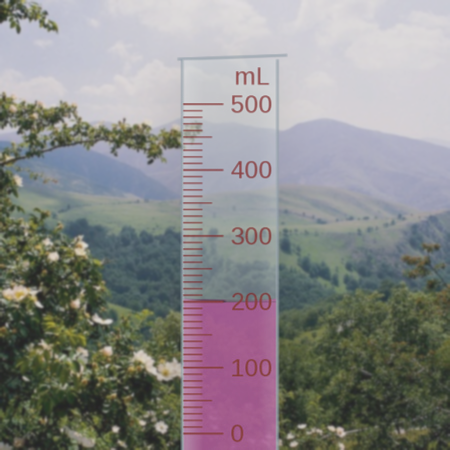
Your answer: **200** mL
